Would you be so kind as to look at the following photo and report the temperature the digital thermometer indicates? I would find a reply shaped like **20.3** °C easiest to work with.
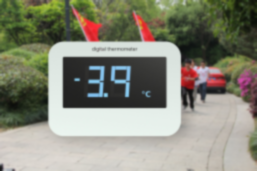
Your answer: **-3.9** °C
